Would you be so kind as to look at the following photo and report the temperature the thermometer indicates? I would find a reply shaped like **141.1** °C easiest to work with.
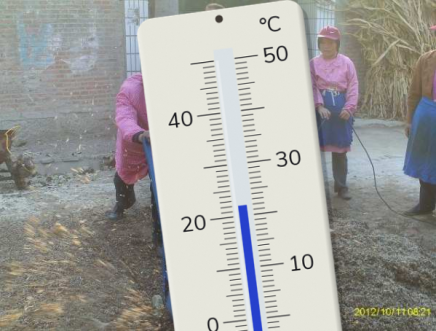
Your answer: **22** °C
